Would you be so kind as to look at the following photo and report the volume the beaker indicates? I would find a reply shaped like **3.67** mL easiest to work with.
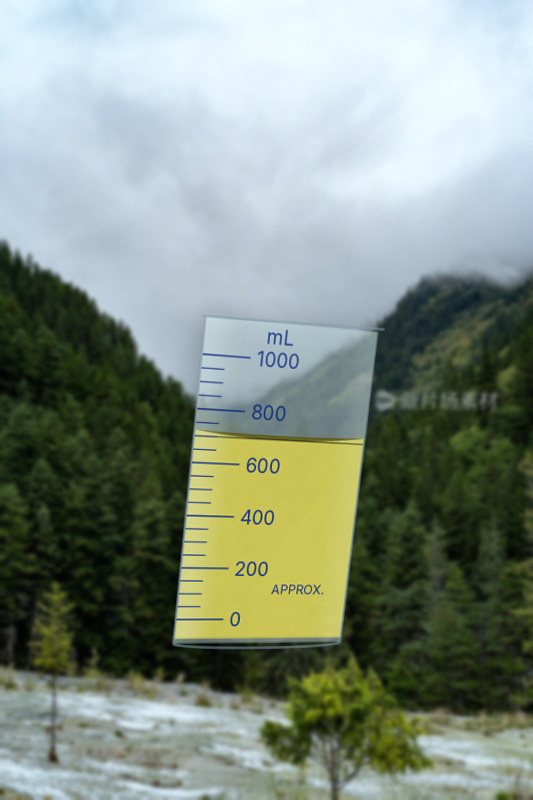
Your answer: **700** mL
